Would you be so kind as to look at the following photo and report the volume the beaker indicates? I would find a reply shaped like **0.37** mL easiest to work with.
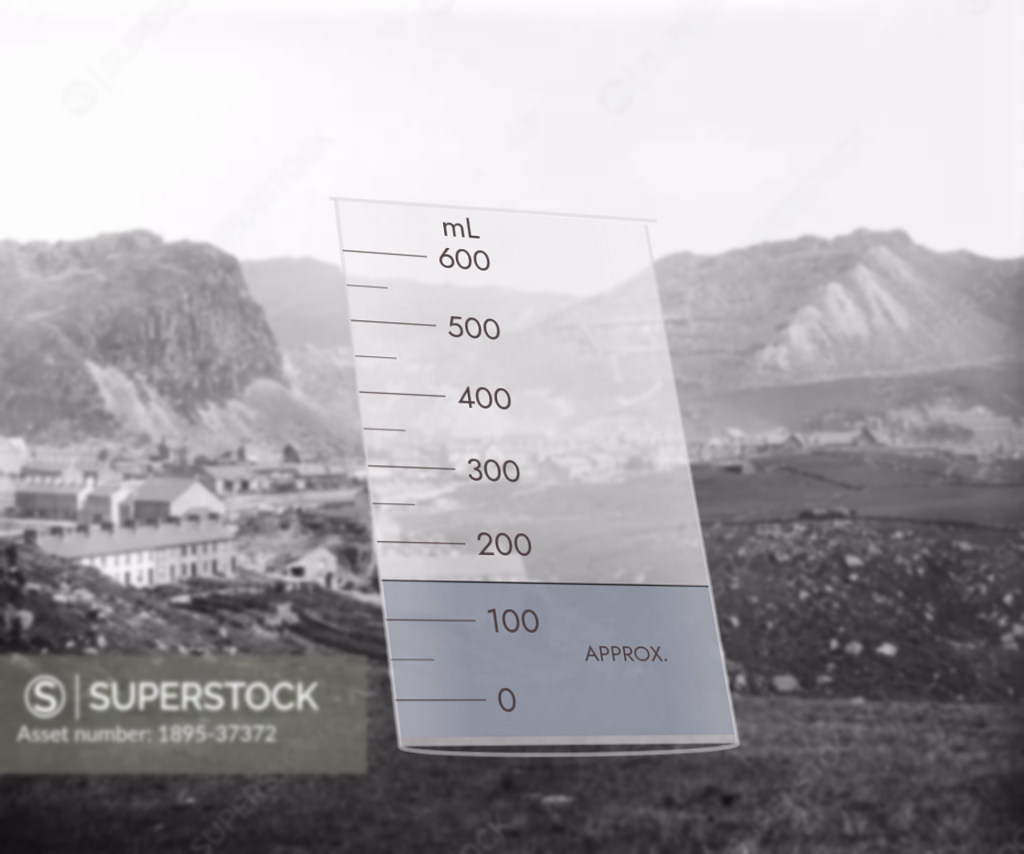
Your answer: **150** mL
